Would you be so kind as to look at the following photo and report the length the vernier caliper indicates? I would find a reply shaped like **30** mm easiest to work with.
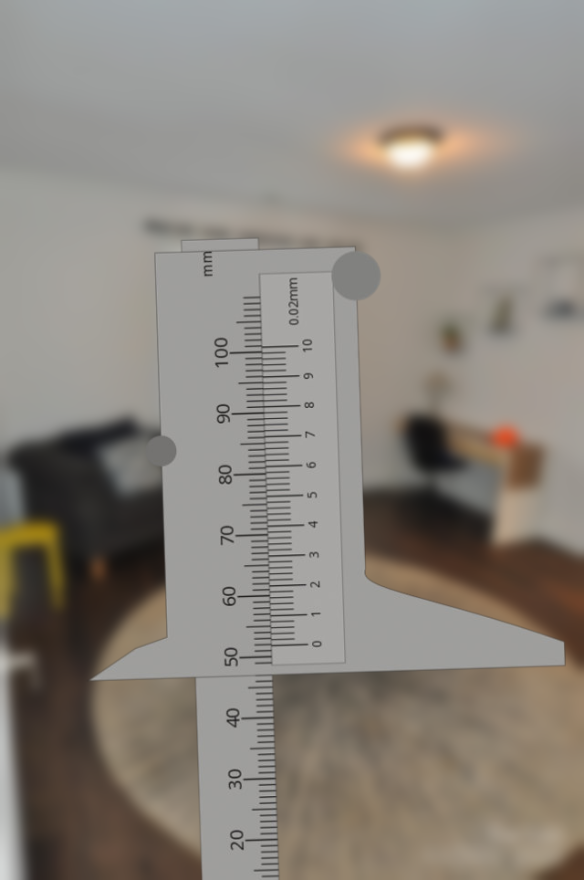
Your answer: **51.8** mm
